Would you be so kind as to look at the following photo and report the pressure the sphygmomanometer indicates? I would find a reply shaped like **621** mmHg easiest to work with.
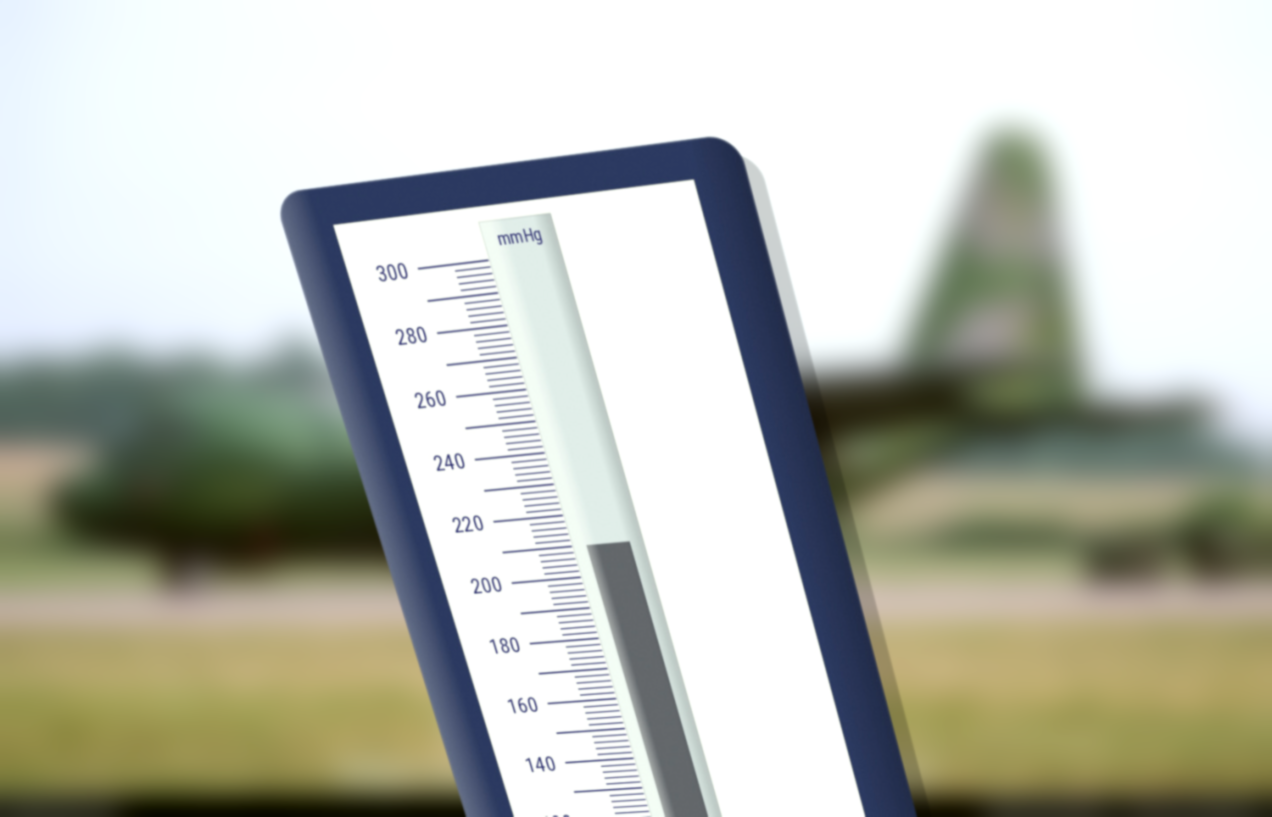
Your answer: **210** mmHg
